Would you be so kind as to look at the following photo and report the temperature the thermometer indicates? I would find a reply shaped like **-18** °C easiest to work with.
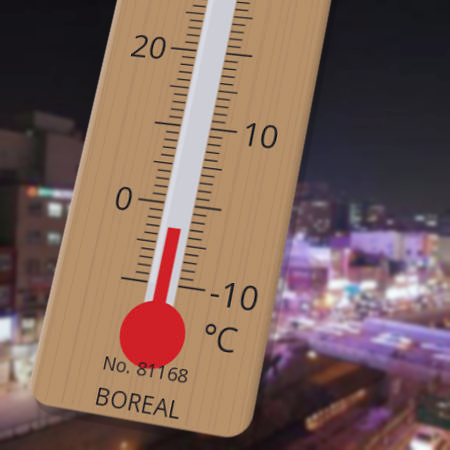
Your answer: **-3** °C
